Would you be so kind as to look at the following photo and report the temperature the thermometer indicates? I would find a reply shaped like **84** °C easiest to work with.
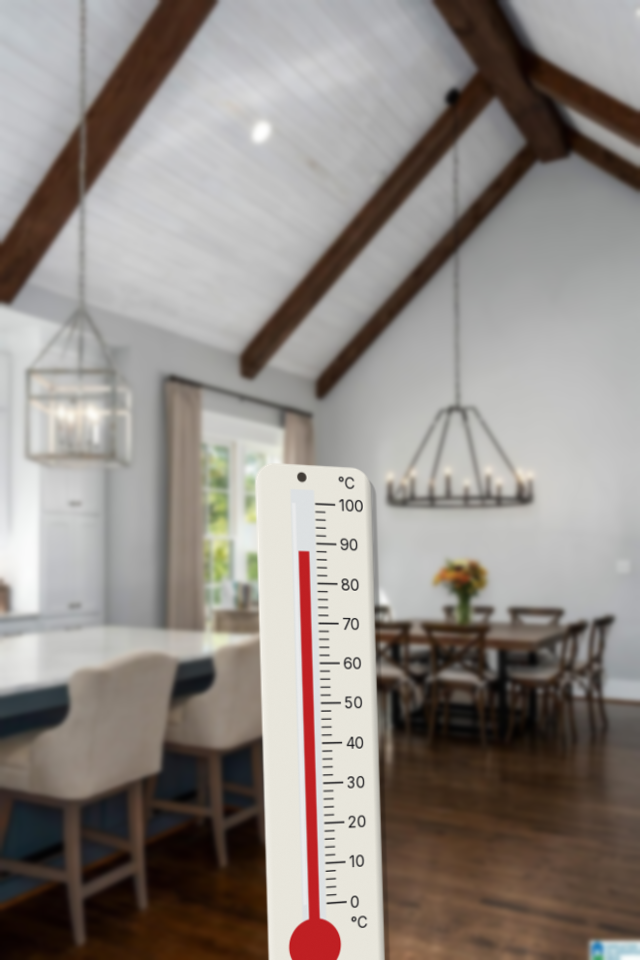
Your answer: **88** °C
